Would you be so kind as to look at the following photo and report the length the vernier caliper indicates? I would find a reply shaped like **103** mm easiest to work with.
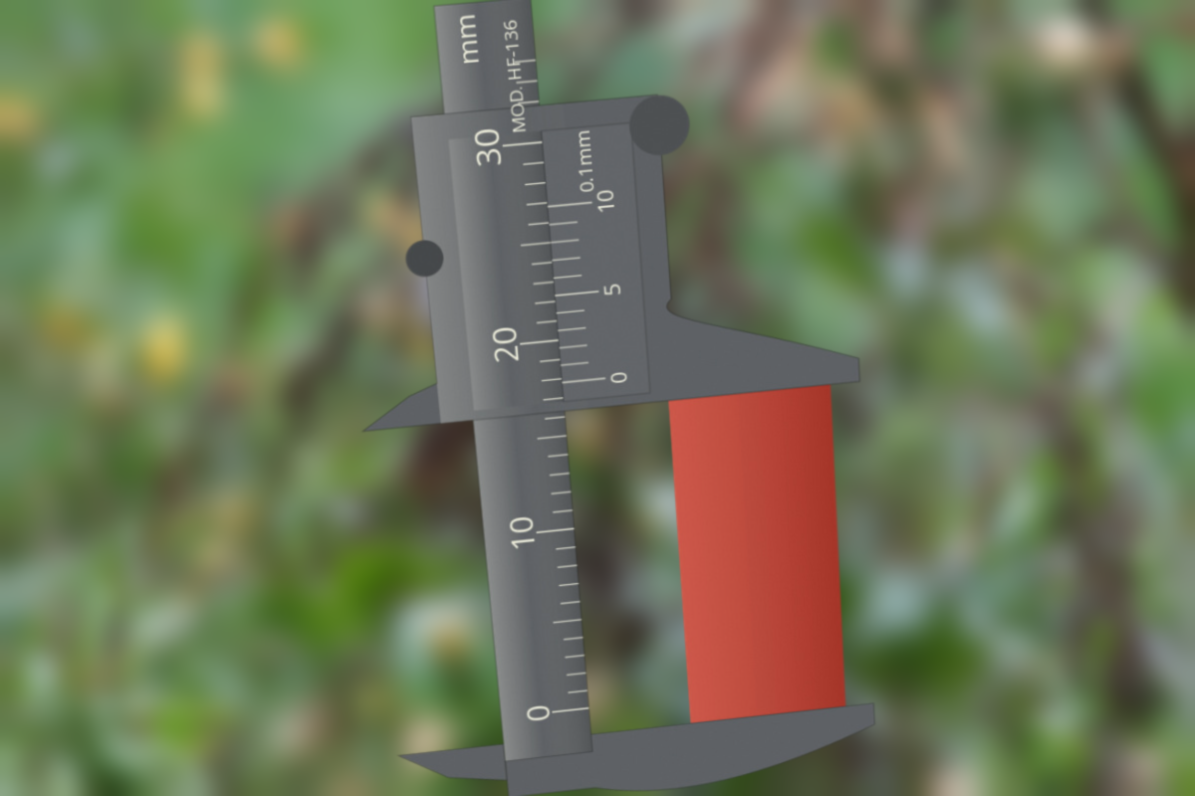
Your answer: **17.8** mm
